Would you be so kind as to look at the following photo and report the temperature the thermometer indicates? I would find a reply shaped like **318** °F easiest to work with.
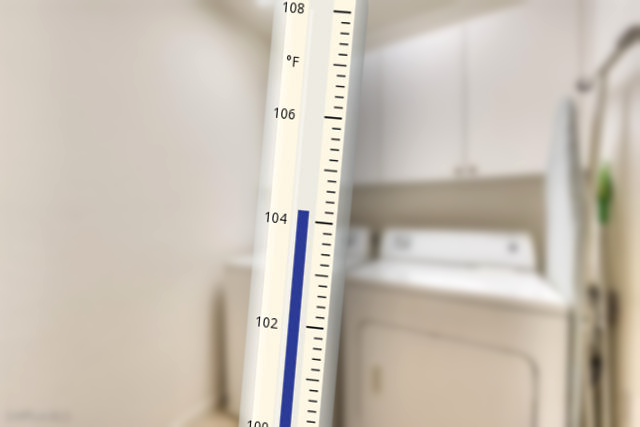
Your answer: **104.2** °F
